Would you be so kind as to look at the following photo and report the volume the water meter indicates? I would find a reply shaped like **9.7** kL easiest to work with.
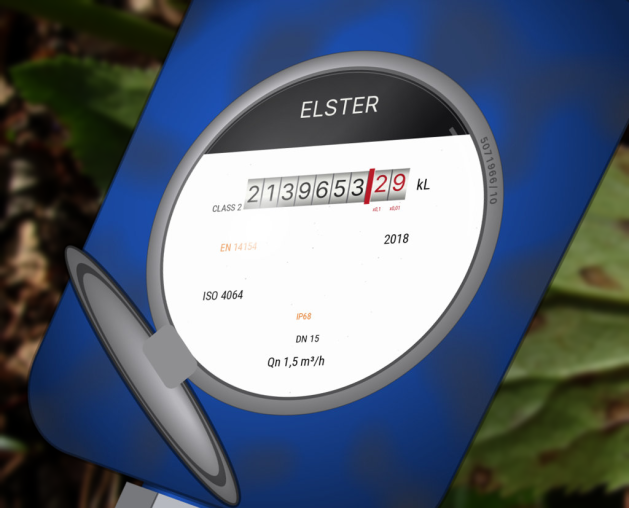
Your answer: **2139653.29** kL
